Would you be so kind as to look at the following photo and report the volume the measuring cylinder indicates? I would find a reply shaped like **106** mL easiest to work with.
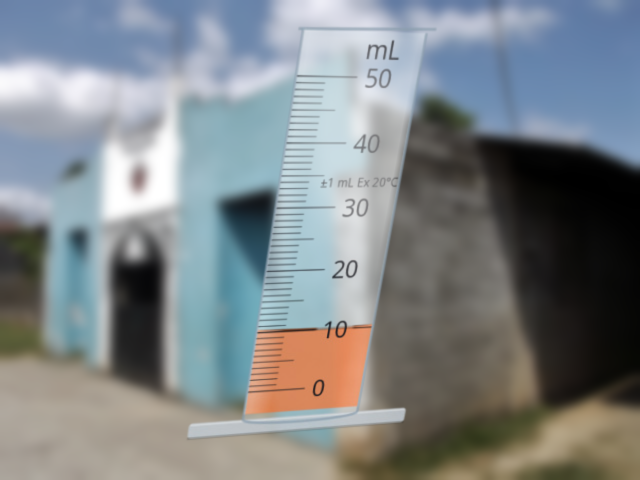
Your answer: **10** mL
